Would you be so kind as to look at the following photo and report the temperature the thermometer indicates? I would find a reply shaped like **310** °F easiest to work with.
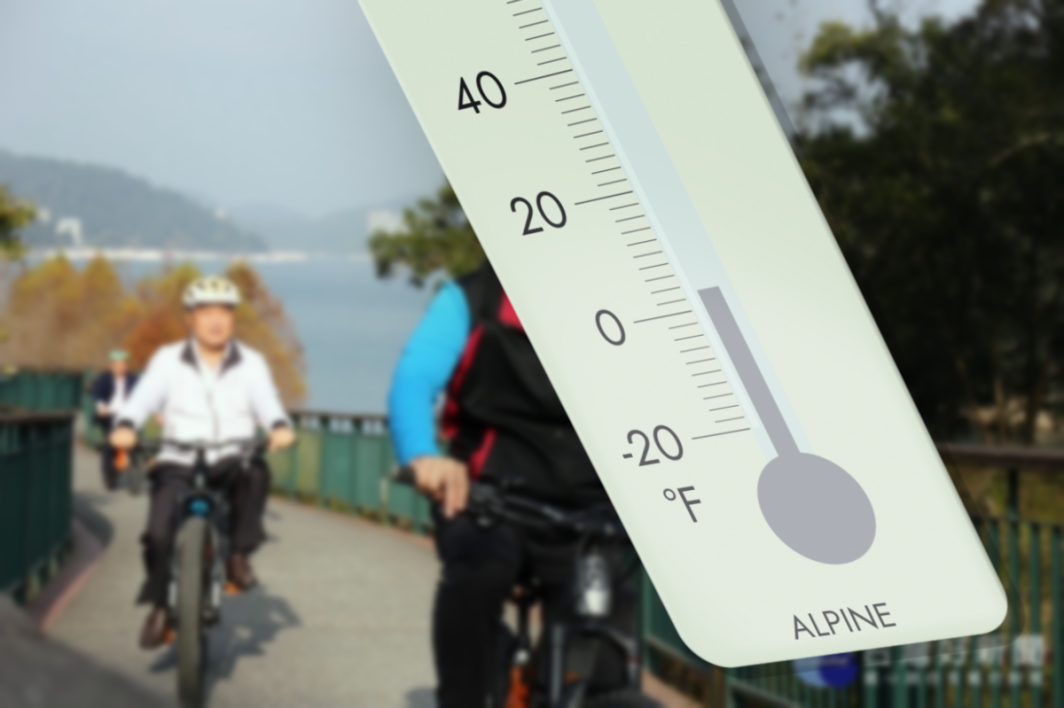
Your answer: **3** °F
